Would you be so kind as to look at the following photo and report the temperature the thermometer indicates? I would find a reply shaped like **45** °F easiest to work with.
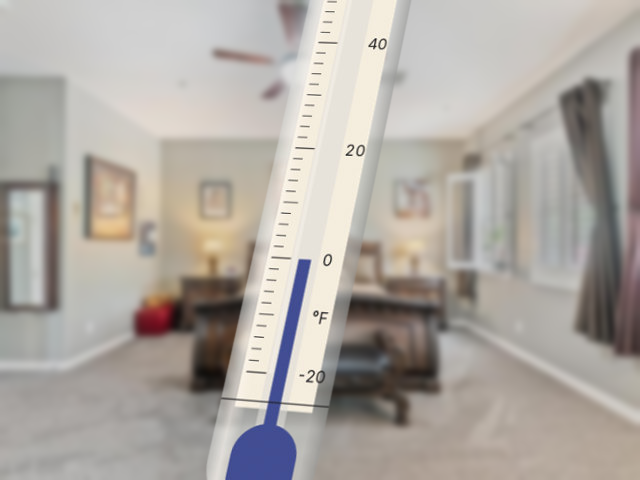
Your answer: **0** °F
